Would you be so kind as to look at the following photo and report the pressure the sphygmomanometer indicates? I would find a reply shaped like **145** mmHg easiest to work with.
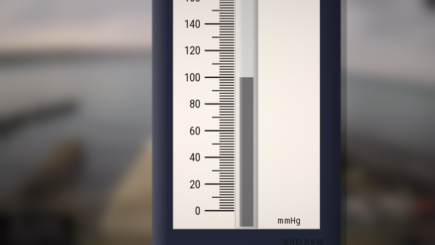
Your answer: **100** mmHg
